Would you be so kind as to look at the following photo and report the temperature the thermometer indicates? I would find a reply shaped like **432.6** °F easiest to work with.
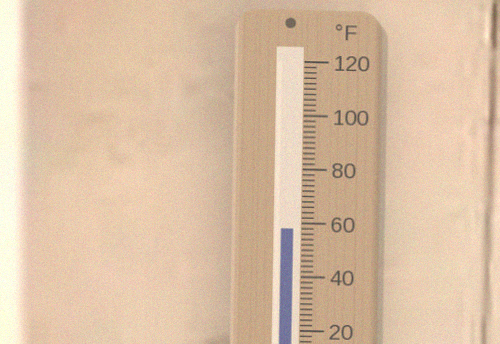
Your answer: **58** °F
